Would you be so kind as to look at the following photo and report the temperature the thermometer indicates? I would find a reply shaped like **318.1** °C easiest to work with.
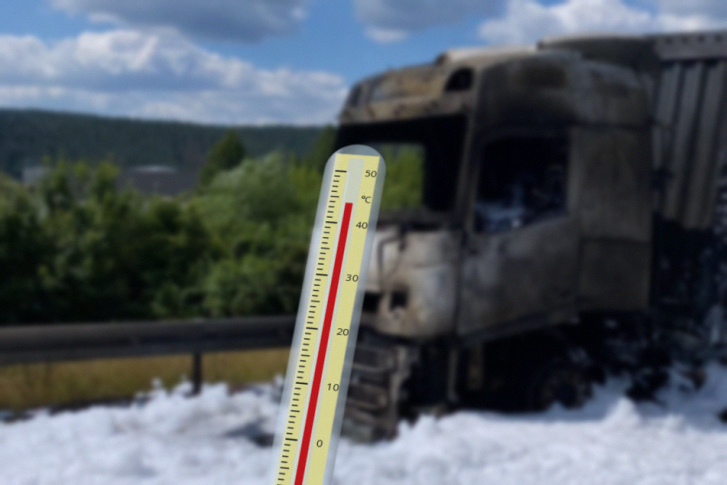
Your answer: **44** °C
